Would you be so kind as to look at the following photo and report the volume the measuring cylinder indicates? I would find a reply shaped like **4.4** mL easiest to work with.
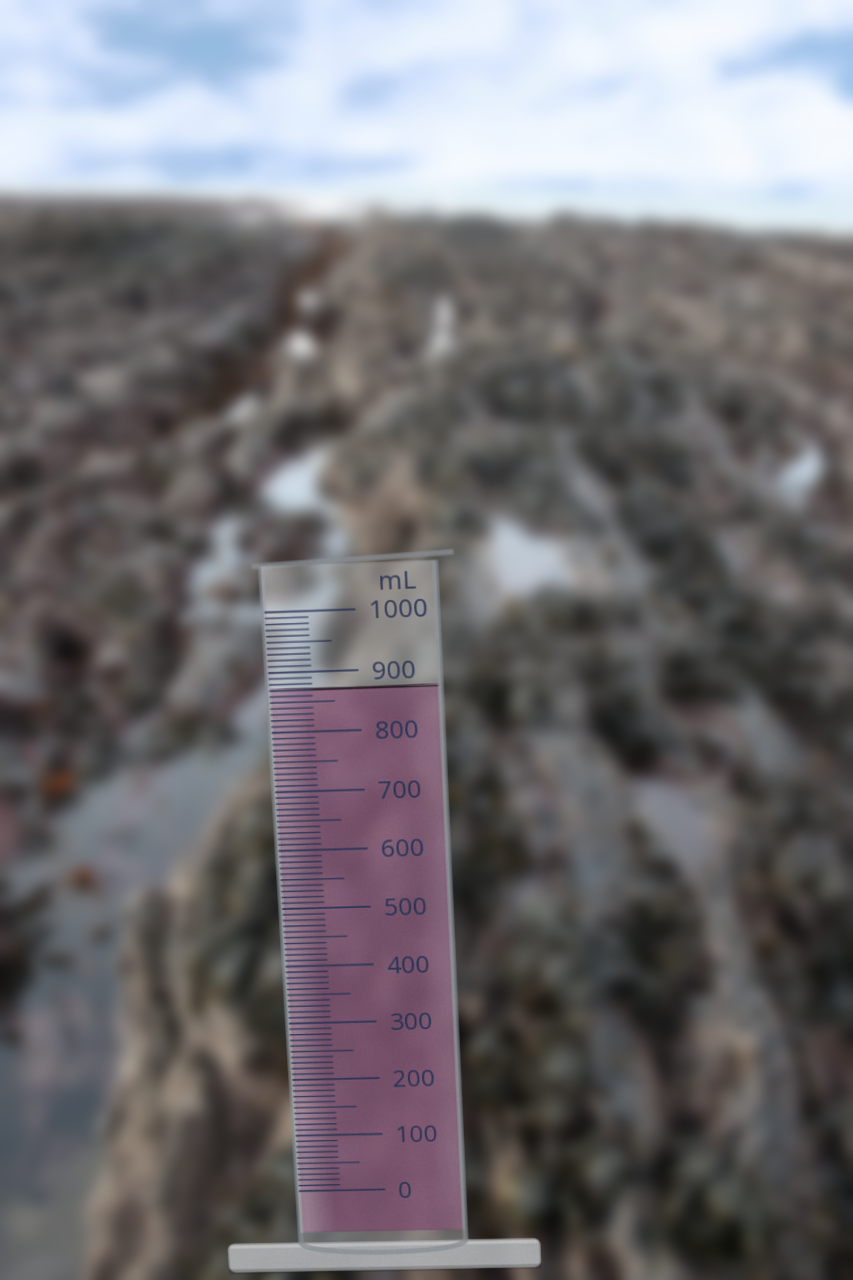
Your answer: **870** mL
